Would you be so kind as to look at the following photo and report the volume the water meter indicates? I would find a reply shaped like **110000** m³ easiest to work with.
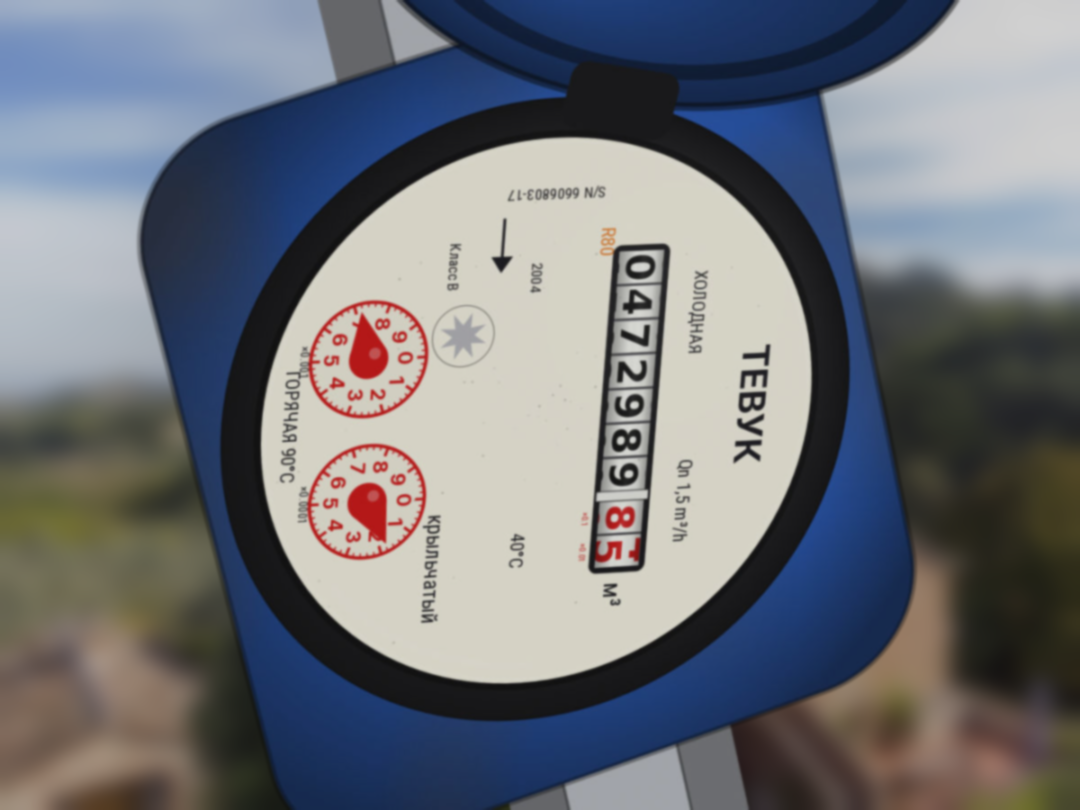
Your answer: **472989.8471** m³
